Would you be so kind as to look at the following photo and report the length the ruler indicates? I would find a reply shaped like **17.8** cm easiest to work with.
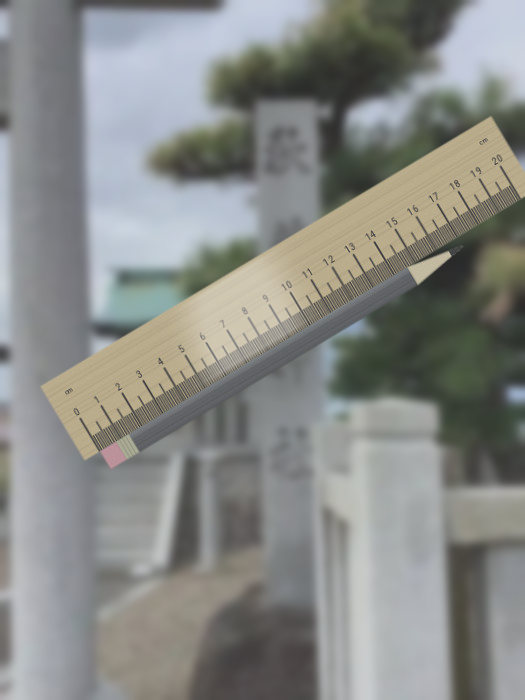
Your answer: **17** cm
